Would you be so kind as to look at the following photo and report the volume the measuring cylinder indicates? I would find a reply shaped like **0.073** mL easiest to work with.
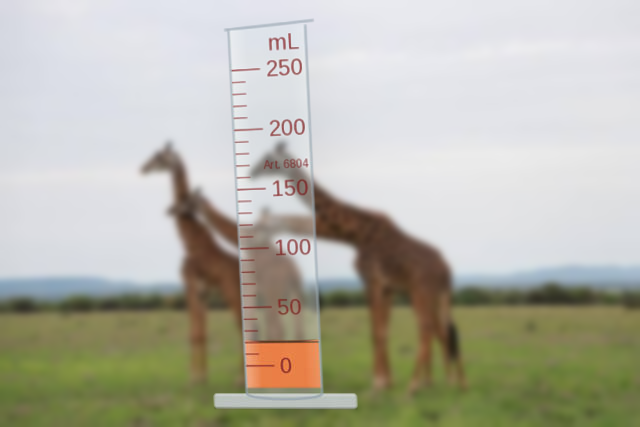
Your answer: **20** mL
